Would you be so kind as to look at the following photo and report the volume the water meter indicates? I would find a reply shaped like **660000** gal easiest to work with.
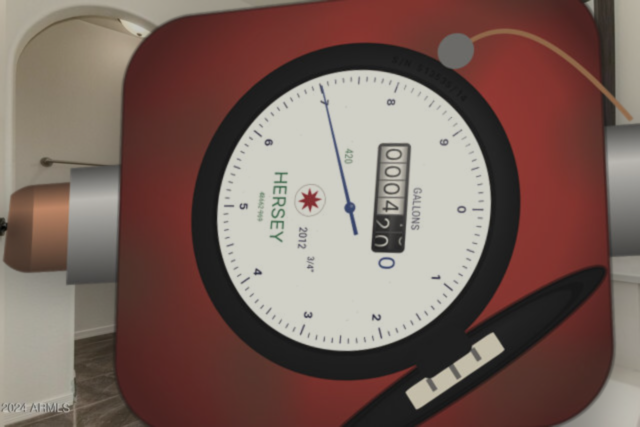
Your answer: **4197.0** gal
